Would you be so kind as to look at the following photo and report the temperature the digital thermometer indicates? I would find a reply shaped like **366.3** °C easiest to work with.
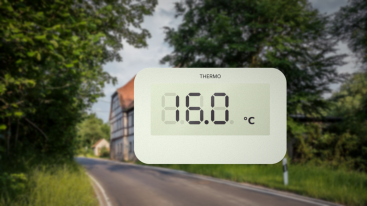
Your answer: **16.0** °C
